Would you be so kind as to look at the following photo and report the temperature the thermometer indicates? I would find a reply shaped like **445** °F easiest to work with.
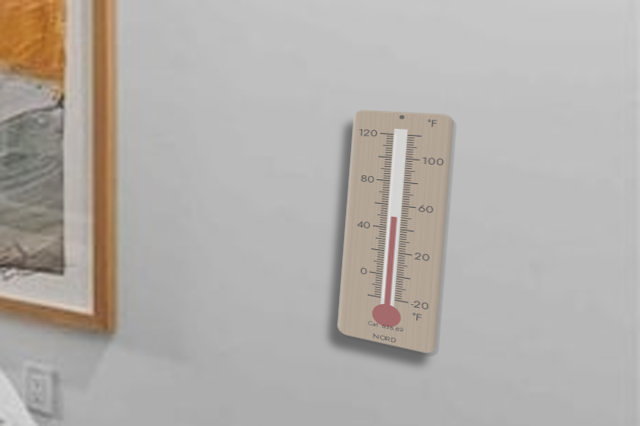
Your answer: **50** °F
